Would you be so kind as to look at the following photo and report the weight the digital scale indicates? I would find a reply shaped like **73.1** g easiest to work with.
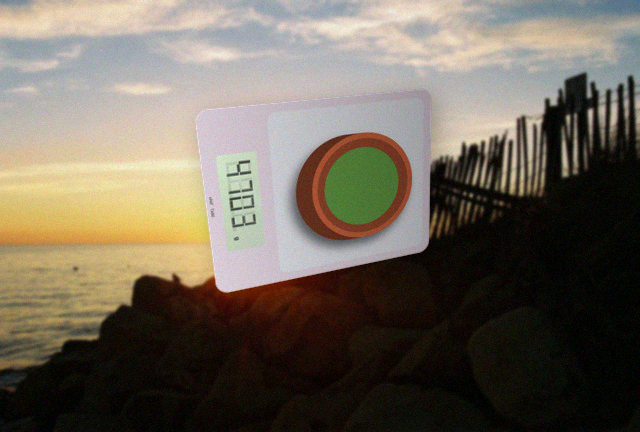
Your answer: **4703** g
